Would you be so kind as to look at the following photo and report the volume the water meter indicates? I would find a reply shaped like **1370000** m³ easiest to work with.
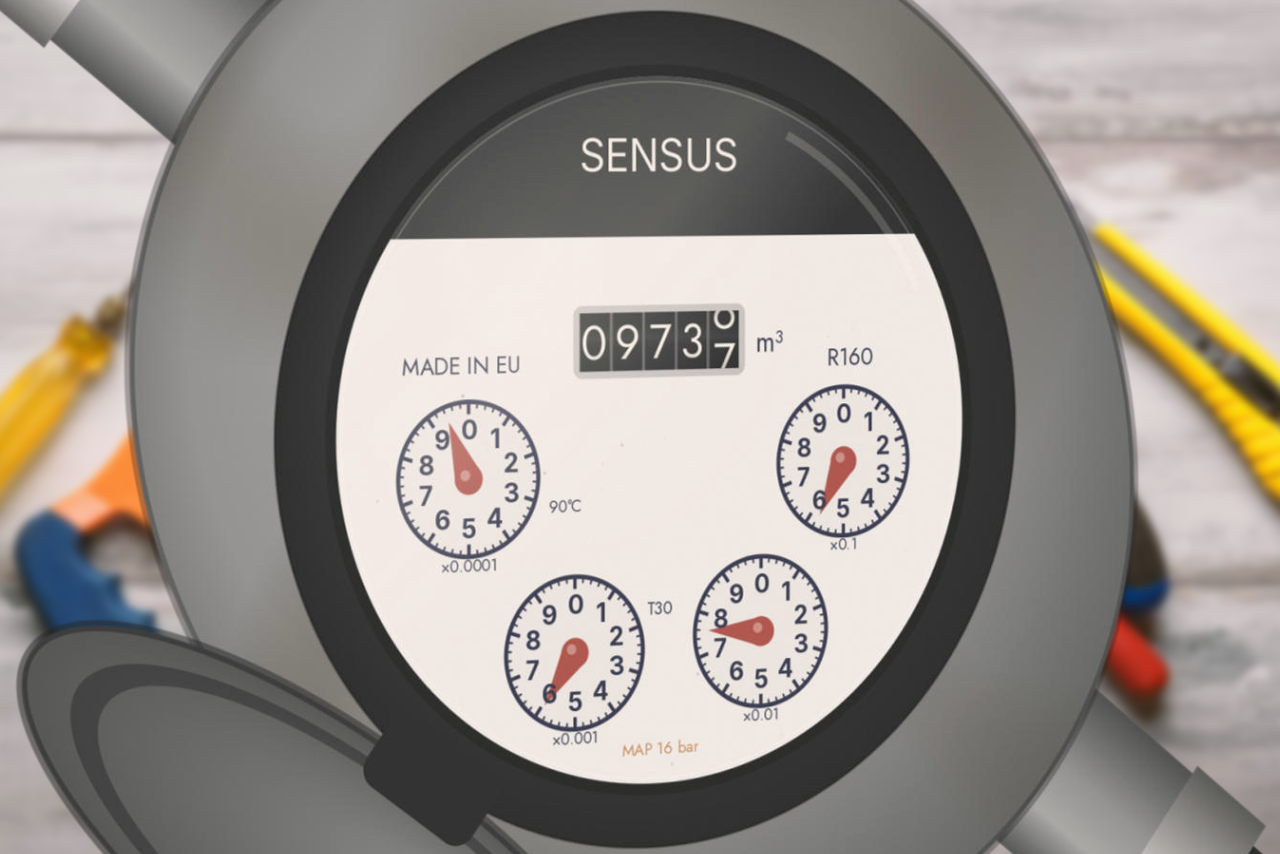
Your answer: **9736.5759** m³
